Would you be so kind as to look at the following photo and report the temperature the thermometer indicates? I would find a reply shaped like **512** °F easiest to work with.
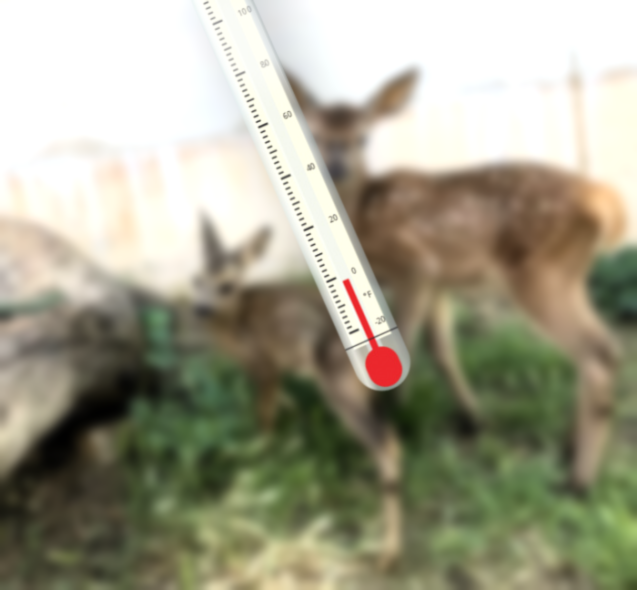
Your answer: **-2** °F
